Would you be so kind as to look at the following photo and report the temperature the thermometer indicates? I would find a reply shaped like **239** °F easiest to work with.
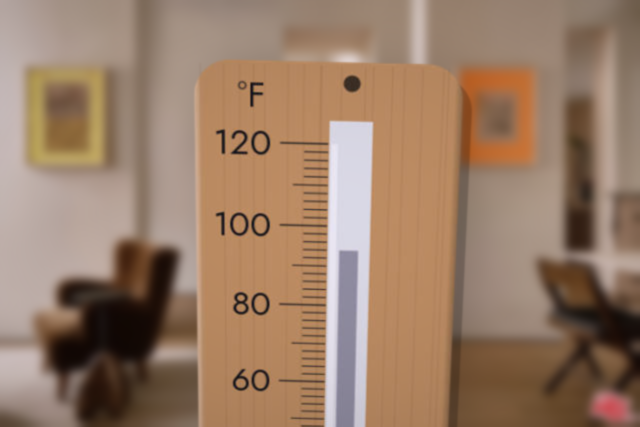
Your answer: **94** °F
